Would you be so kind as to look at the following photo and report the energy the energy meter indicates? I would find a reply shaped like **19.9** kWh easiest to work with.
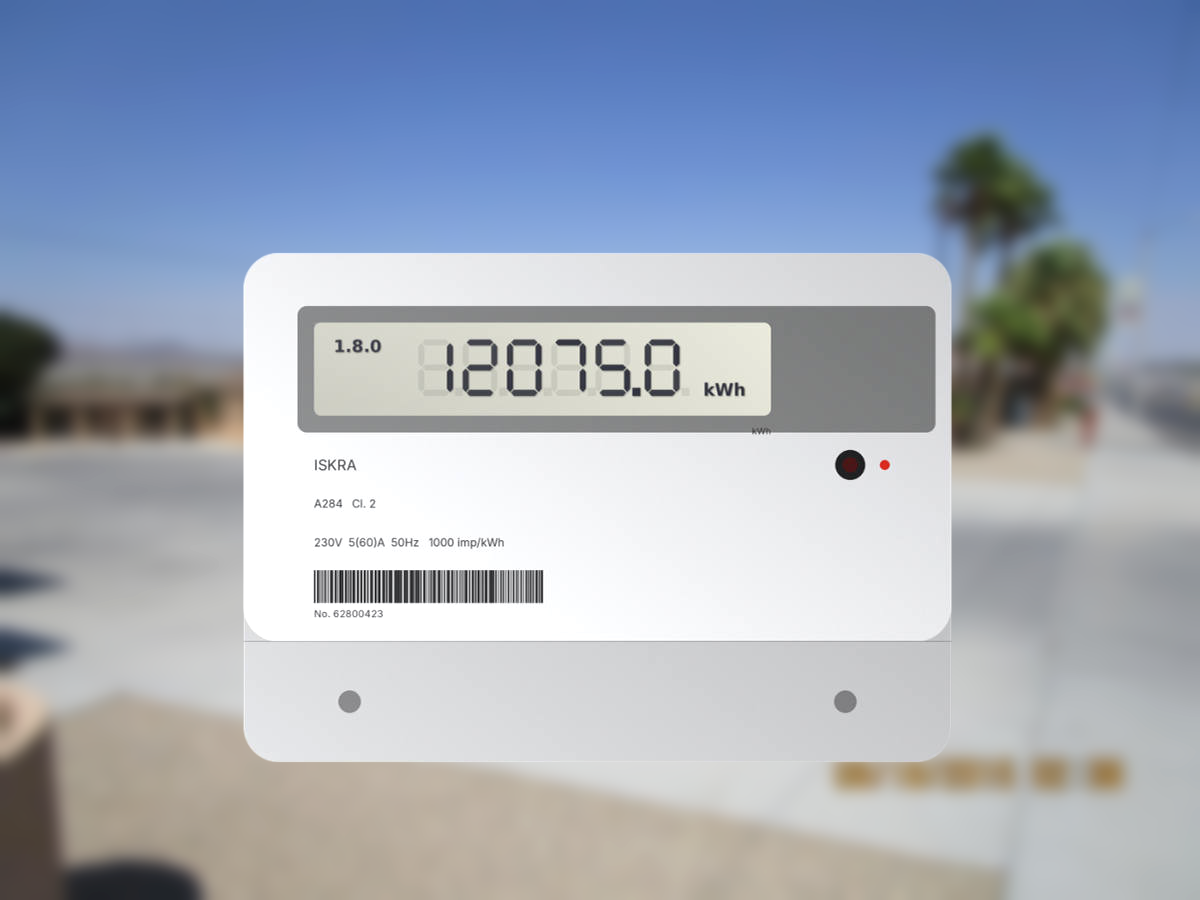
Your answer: **12075.0** kWh
